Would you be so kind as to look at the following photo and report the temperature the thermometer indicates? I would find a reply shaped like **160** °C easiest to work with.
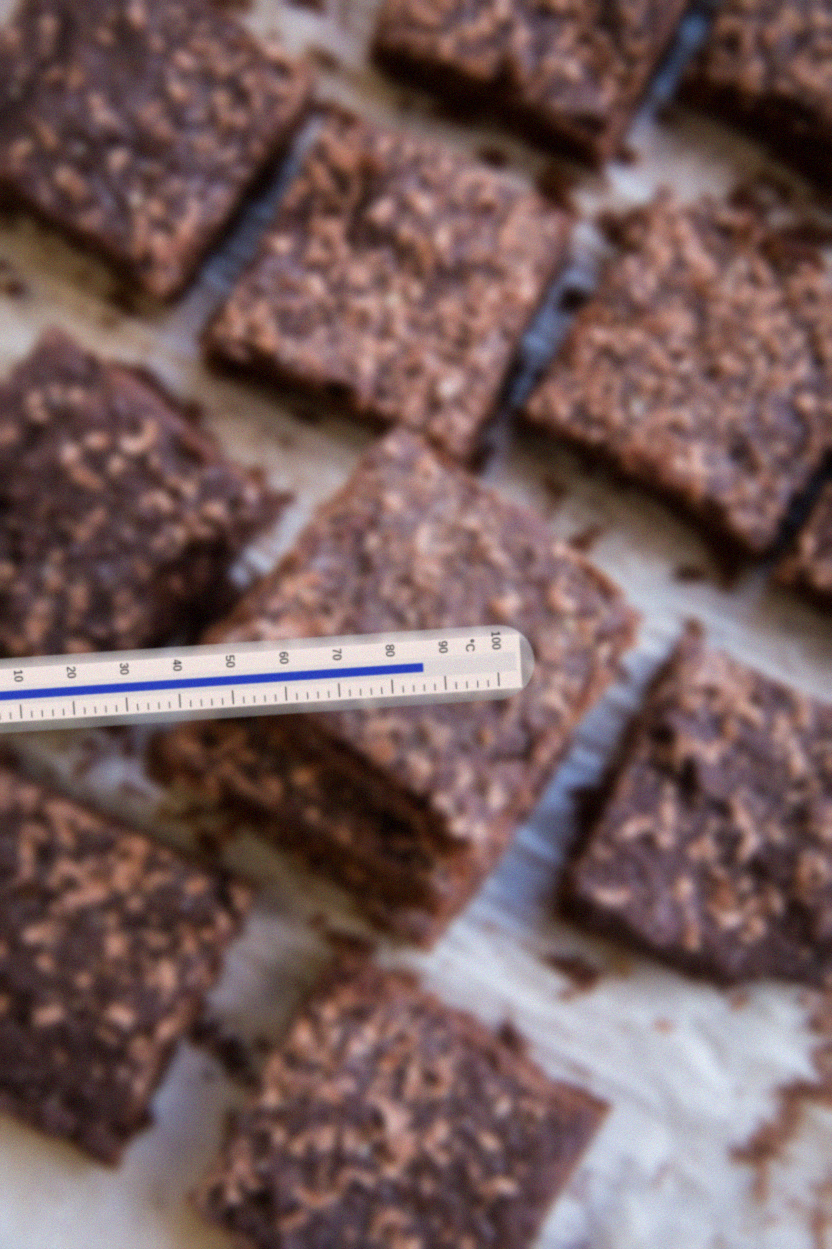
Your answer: **86** °C
